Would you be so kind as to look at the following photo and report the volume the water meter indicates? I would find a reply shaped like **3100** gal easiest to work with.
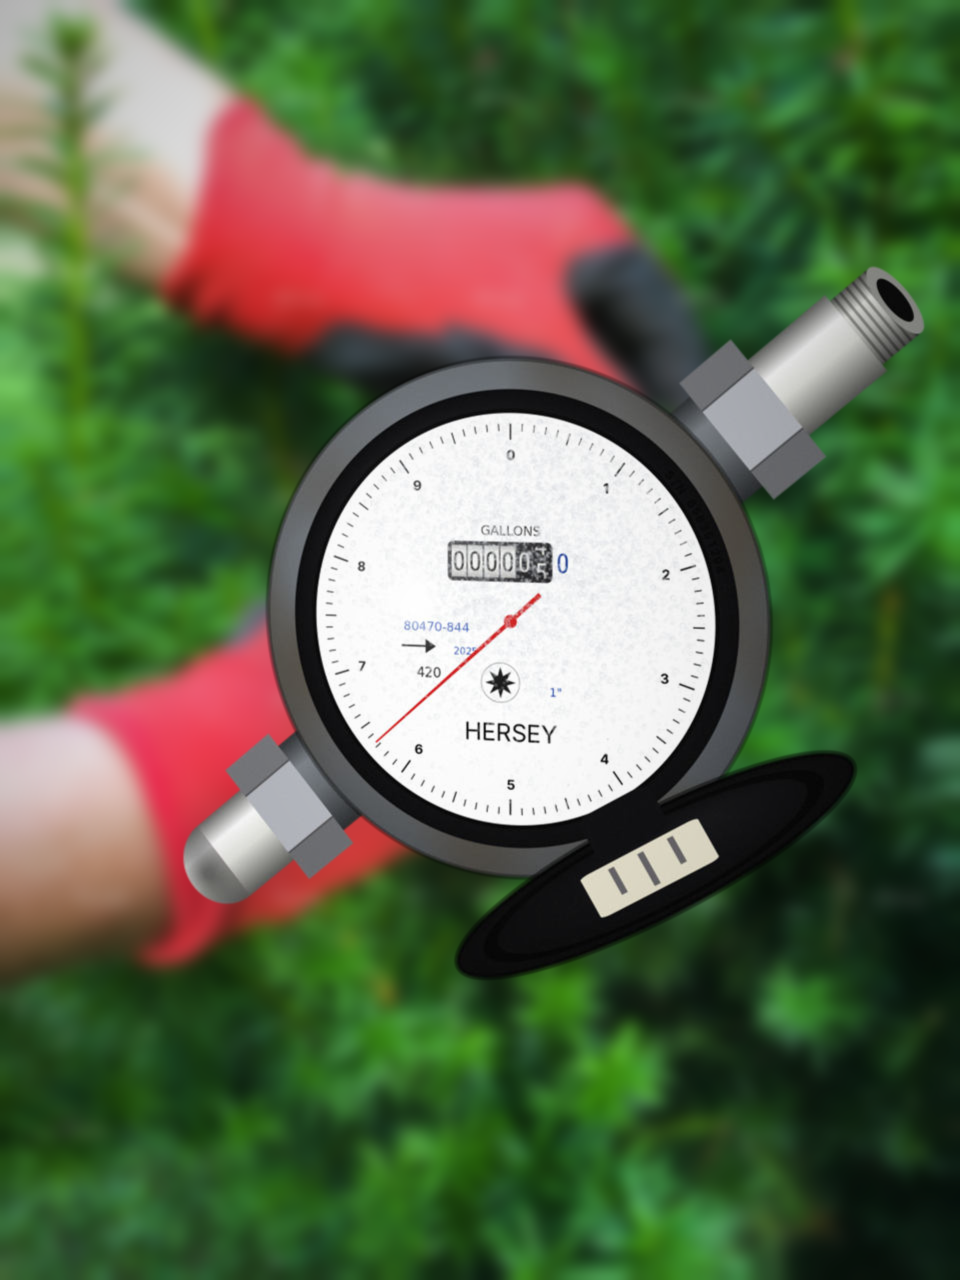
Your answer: **46.3** gal
